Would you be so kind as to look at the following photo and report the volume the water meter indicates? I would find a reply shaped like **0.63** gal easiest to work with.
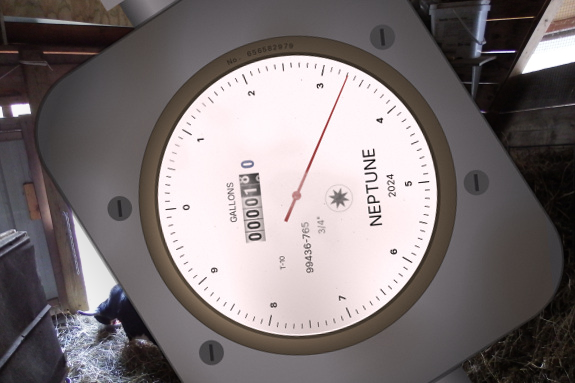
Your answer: **183.3** gal
